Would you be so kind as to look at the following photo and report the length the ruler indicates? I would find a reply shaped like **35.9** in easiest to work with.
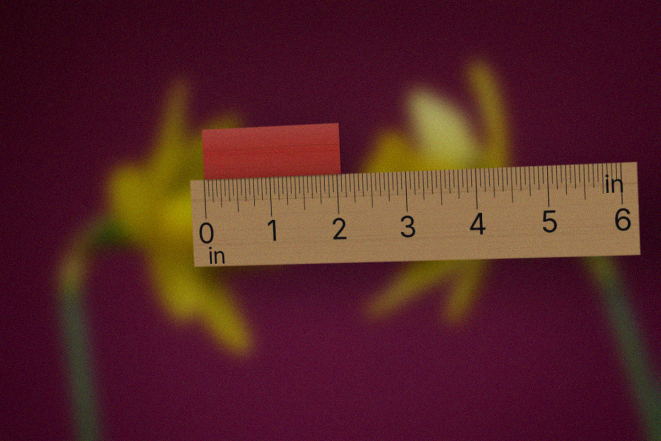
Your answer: **2.0625** in
